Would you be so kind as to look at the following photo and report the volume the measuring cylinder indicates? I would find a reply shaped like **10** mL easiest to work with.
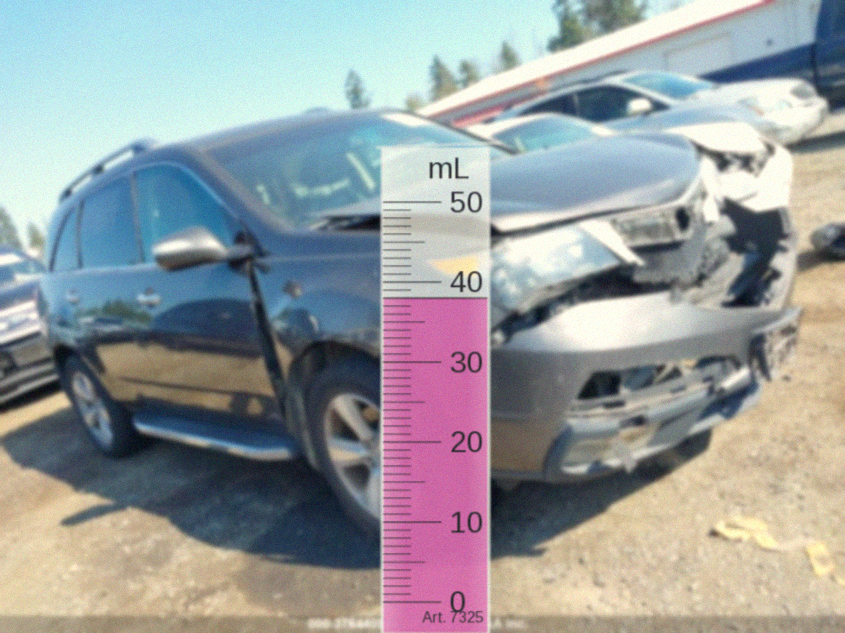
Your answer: **38** mL
